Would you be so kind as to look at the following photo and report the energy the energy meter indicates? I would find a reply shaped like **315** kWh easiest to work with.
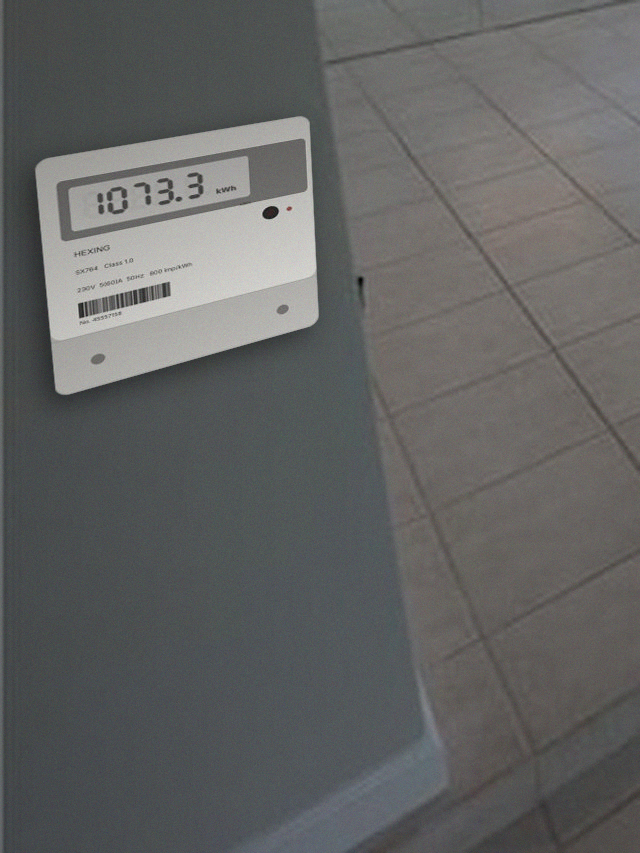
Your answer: **1073.3** kWh
